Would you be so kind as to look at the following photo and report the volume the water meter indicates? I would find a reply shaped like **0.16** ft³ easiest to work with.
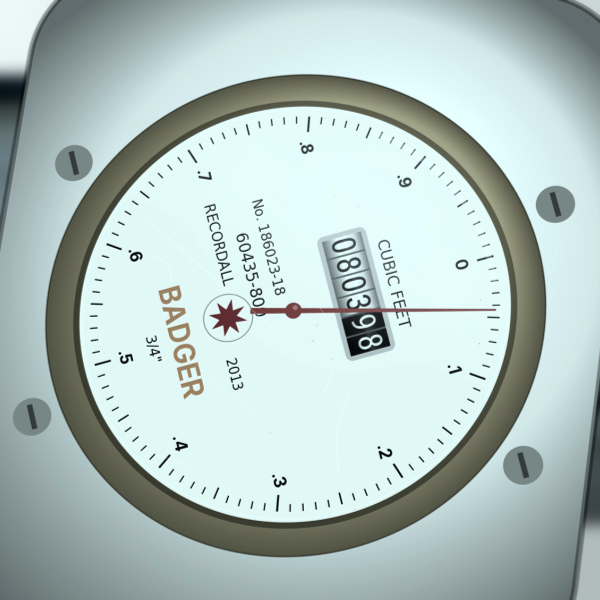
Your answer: **80398.04** ft³
